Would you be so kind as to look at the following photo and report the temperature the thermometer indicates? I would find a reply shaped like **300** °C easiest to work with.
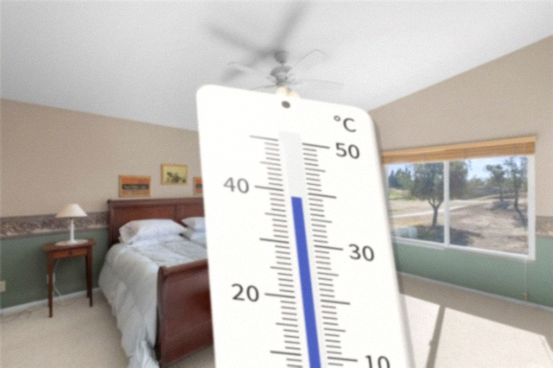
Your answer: **39** °C
